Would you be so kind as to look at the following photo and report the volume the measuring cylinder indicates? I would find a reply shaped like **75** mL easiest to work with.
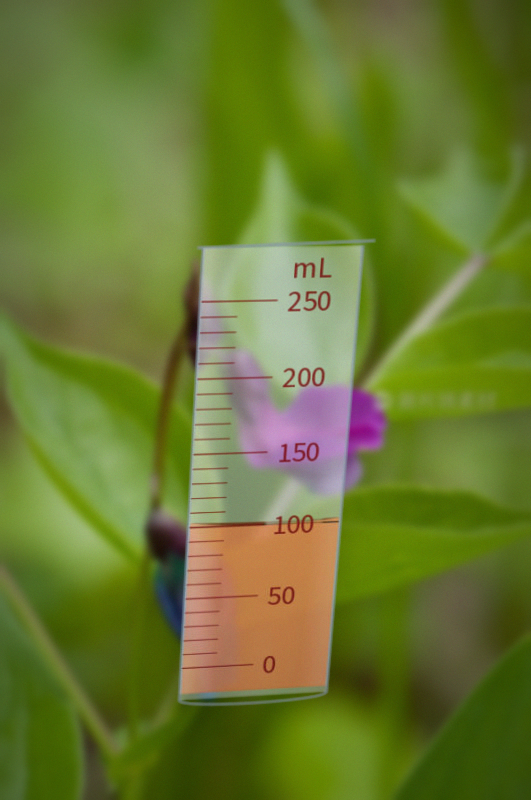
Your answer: **100** mL
